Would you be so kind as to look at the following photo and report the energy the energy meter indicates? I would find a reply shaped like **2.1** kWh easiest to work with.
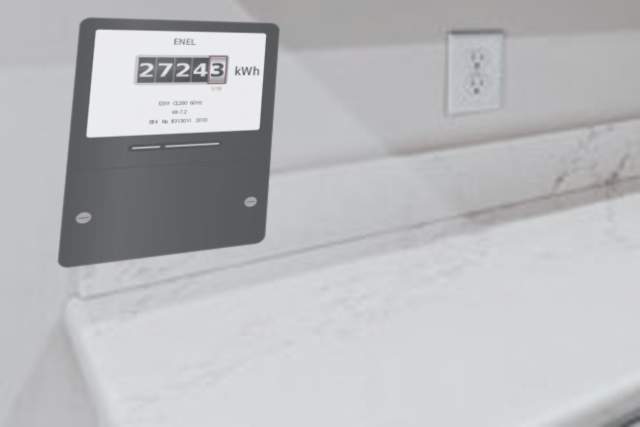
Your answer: **2724.3** kWh
